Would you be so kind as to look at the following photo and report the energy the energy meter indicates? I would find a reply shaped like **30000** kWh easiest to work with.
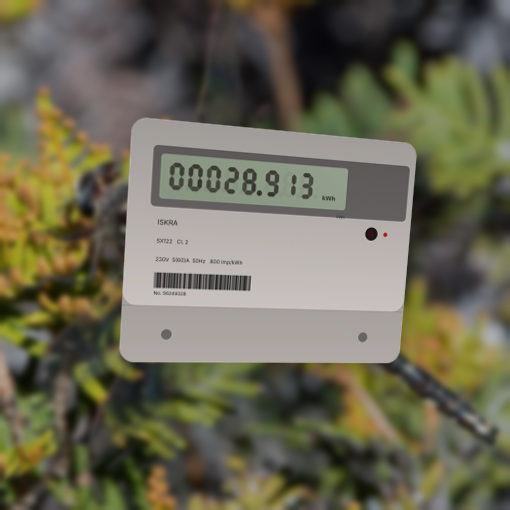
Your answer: **28.913** kWh
